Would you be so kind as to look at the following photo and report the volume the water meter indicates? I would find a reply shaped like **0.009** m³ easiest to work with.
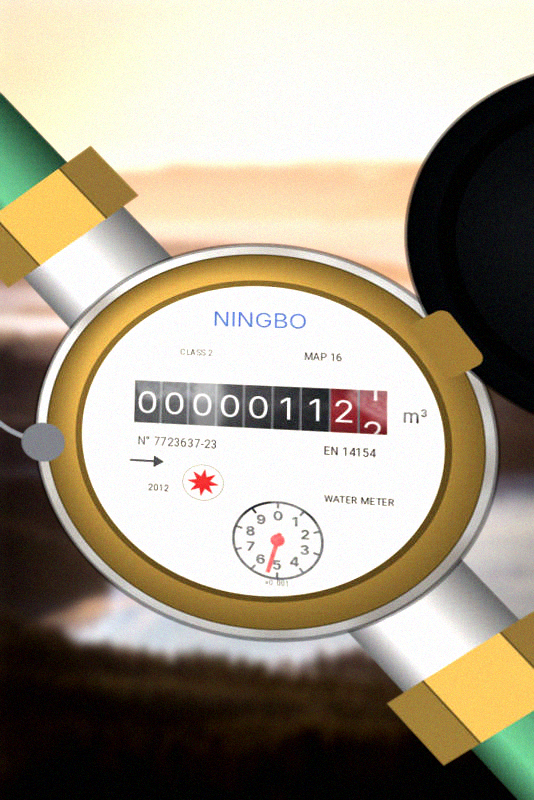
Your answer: **11.215** m³
